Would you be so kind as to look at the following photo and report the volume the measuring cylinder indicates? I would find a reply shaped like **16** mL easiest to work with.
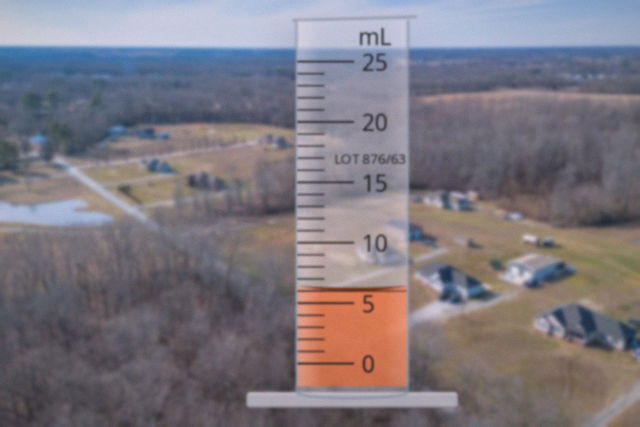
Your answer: **6** mL
